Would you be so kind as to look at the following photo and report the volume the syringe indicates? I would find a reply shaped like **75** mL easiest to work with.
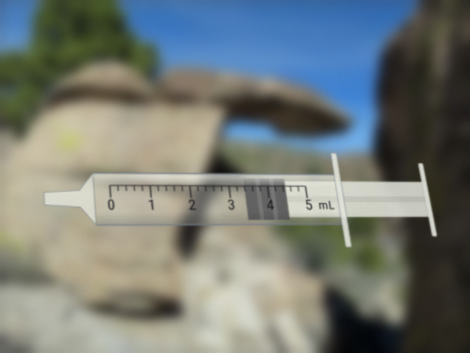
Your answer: **3.4** mL
